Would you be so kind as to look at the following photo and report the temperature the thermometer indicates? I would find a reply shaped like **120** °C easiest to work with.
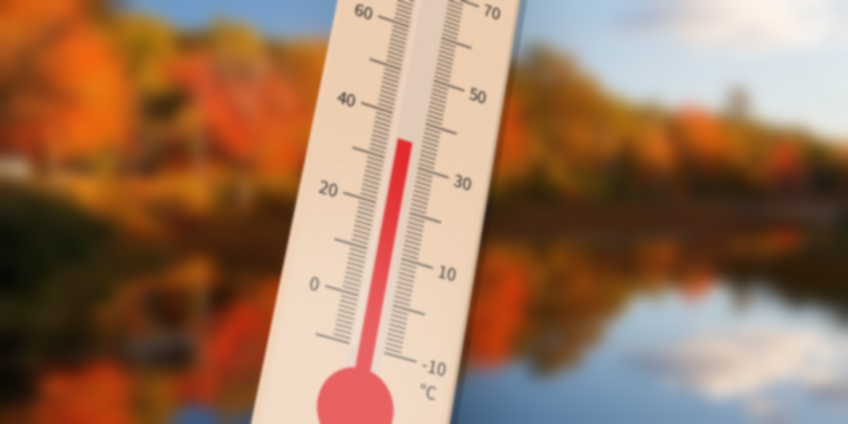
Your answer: **35** °C
